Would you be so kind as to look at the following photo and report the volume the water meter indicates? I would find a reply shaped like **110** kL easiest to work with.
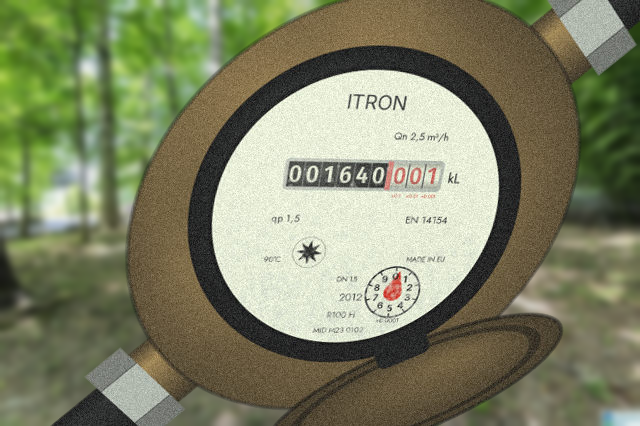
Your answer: **1640.0010** kL
